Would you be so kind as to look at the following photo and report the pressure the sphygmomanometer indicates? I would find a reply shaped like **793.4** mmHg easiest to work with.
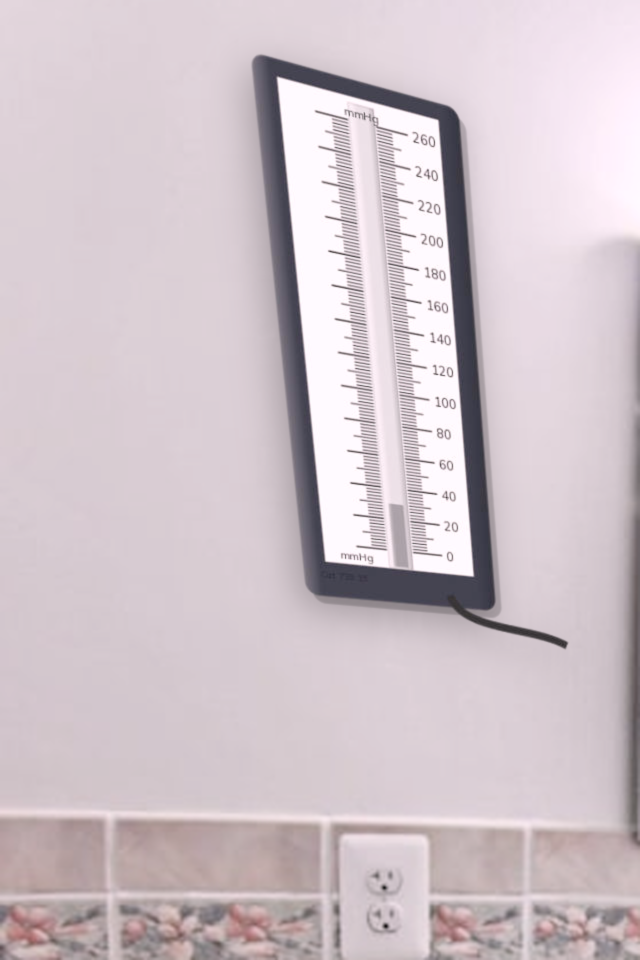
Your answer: **30** mmHg
